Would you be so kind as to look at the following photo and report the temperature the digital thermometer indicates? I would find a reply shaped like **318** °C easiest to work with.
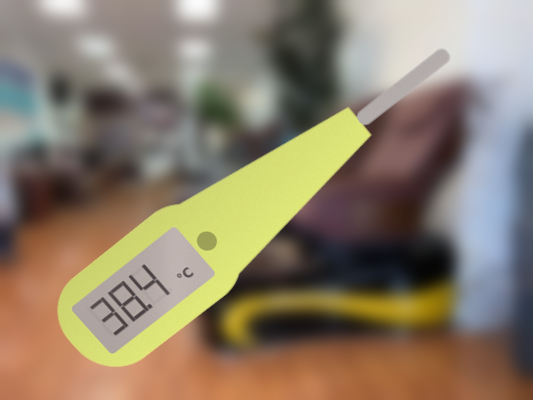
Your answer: **38.4** °C
